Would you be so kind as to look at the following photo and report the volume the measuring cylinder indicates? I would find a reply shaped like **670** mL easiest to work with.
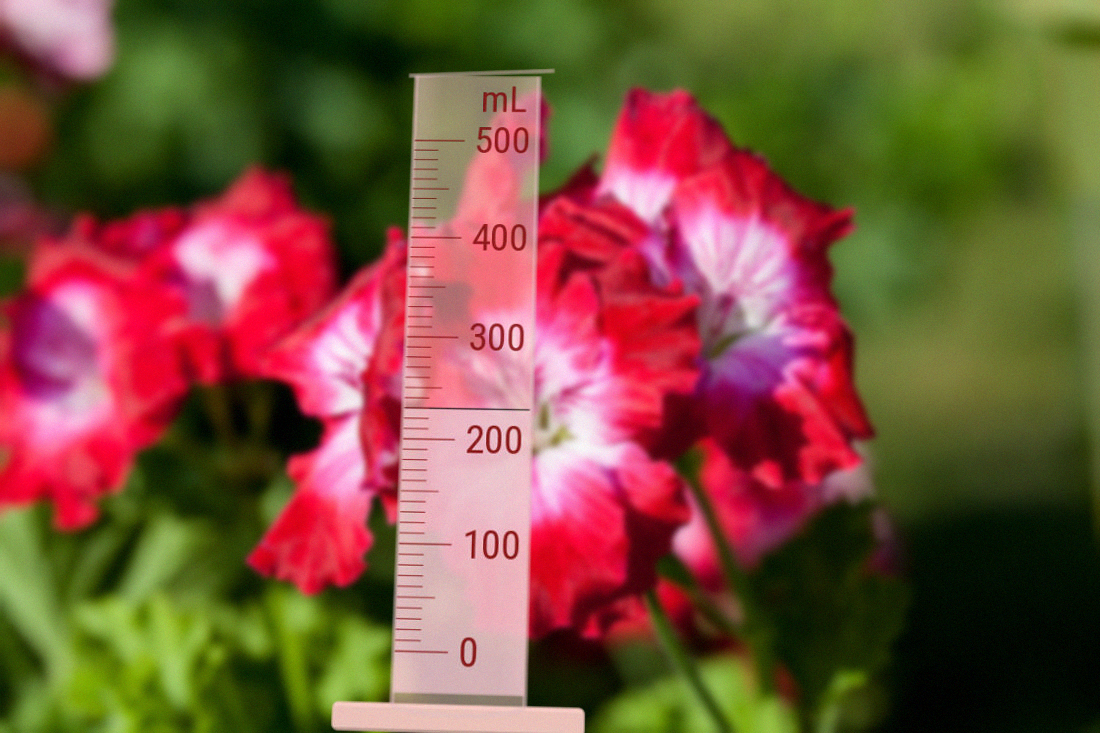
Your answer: **230** mL
